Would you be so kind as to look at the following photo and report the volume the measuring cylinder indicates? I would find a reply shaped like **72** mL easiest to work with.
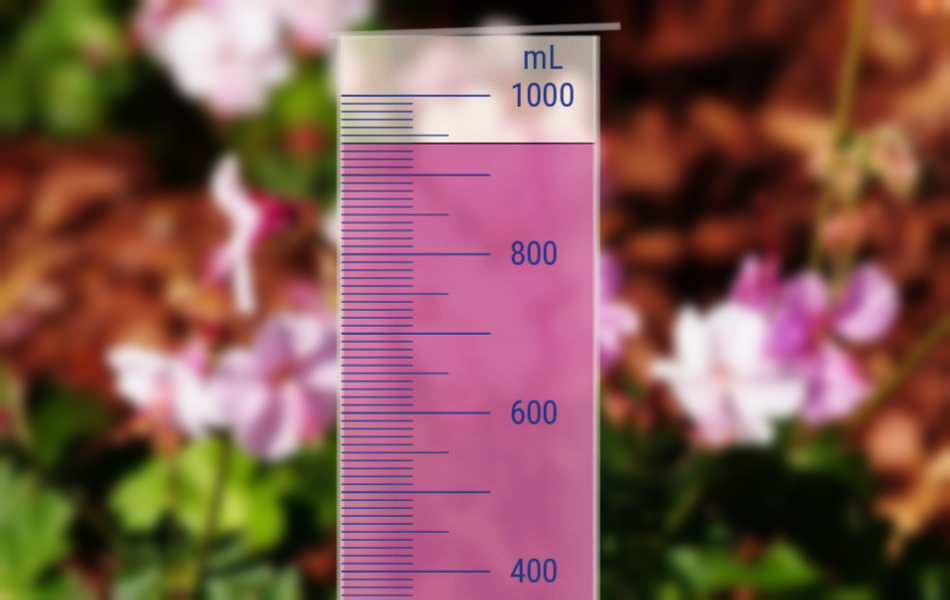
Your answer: **940** mL
